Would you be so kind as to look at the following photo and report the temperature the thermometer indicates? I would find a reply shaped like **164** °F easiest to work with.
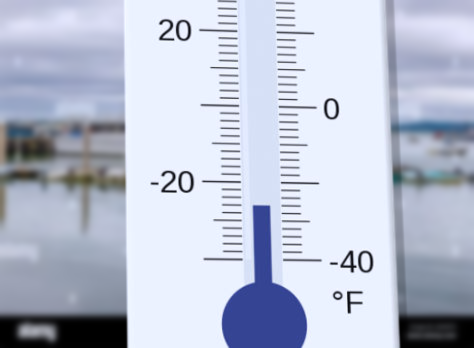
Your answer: **-26** °F
